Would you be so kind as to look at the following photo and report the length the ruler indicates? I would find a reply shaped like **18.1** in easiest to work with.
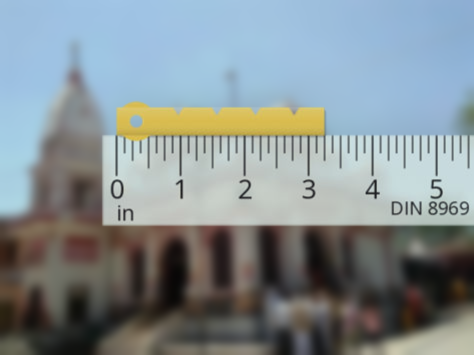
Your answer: **3.25** in
